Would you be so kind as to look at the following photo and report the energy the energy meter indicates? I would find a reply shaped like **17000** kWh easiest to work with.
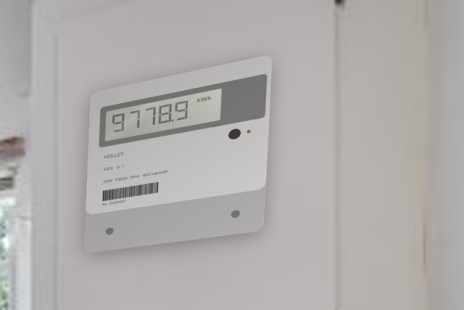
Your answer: **9778.9** kWh
